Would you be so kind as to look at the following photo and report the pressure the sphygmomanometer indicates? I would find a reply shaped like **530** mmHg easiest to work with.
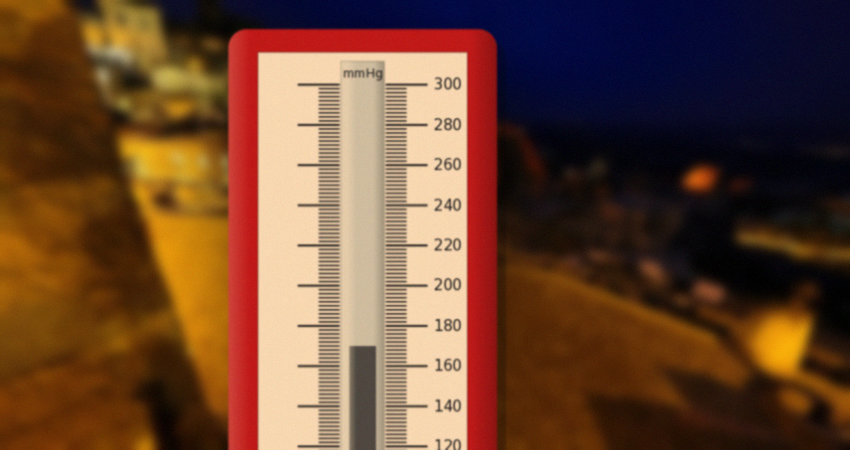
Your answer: **170** mmHg
